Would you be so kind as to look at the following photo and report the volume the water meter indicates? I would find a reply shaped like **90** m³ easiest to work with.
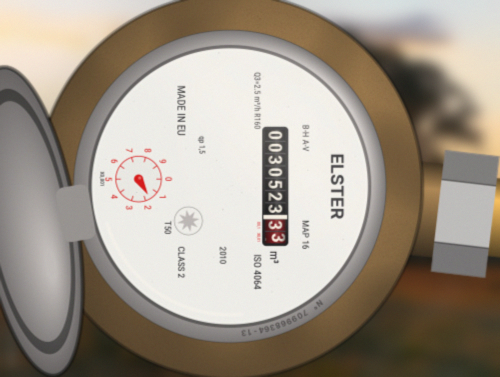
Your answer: **30523.331** m³
